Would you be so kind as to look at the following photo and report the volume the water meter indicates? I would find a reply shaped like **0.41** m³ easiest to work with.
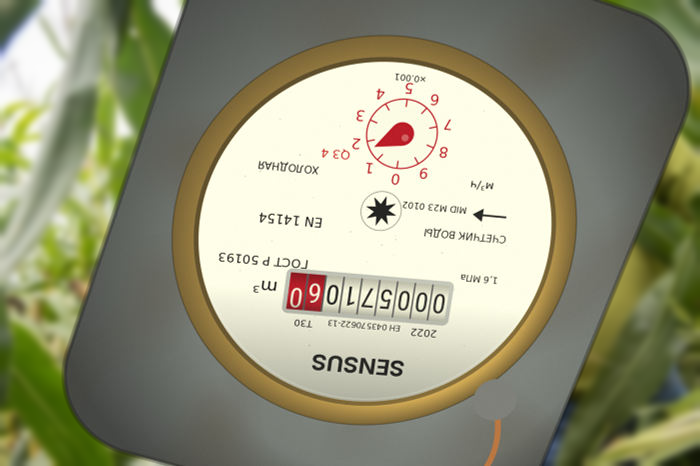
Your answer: **5710.601** m³
